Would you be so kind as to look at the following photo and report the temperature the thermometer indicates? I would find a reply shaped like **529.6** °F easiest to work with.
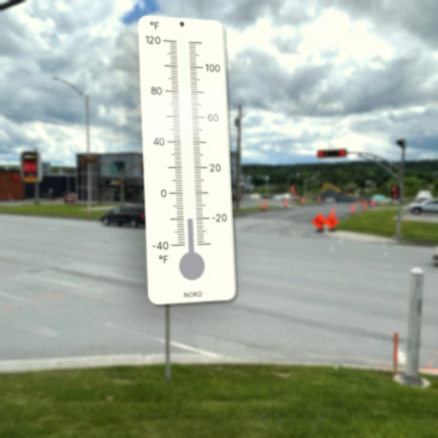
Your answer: **-20** °F
